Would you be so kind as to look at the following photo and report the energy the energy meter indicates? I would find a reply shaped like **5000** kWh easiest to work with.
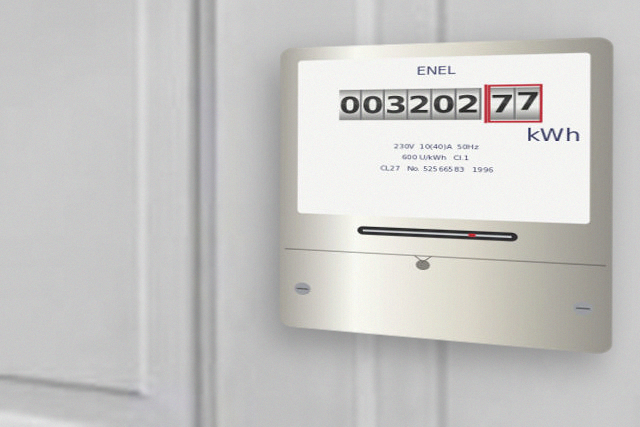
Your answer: **3202.77** kWh
